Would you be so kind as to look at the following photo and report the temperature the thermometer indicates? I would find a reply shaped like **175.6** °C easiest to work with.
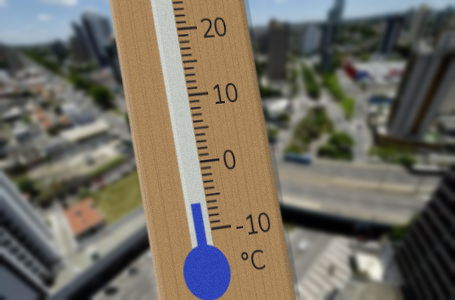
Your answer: **-6** °C
